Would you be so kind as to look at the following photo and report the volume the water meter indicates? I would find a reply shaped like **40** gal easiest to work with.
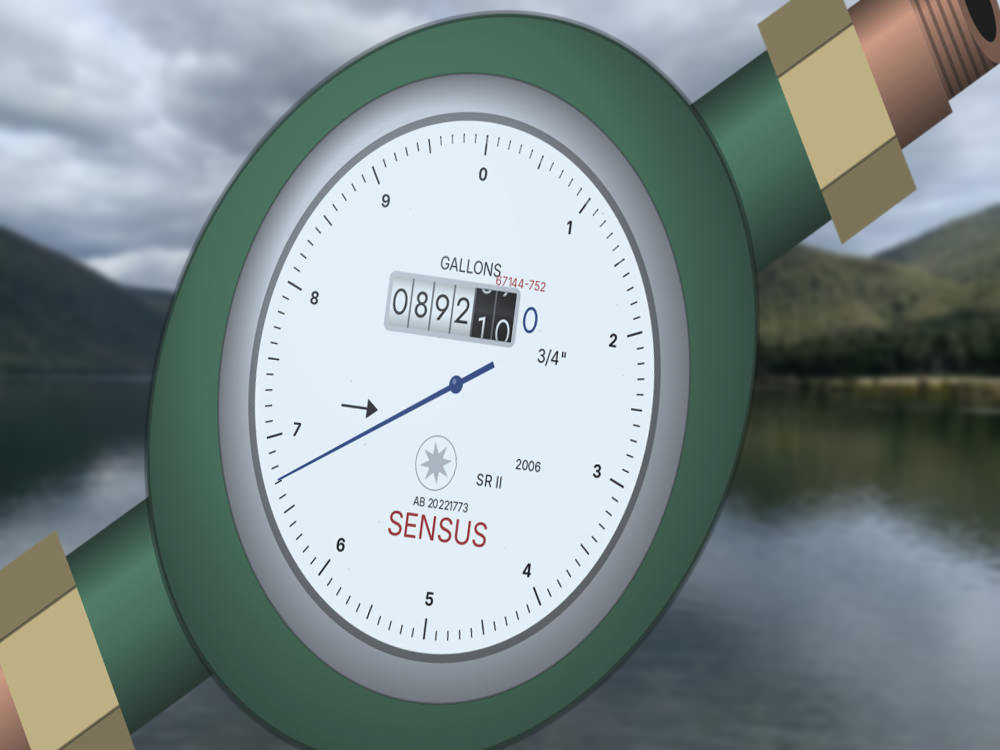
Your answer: **892096.7** gal
